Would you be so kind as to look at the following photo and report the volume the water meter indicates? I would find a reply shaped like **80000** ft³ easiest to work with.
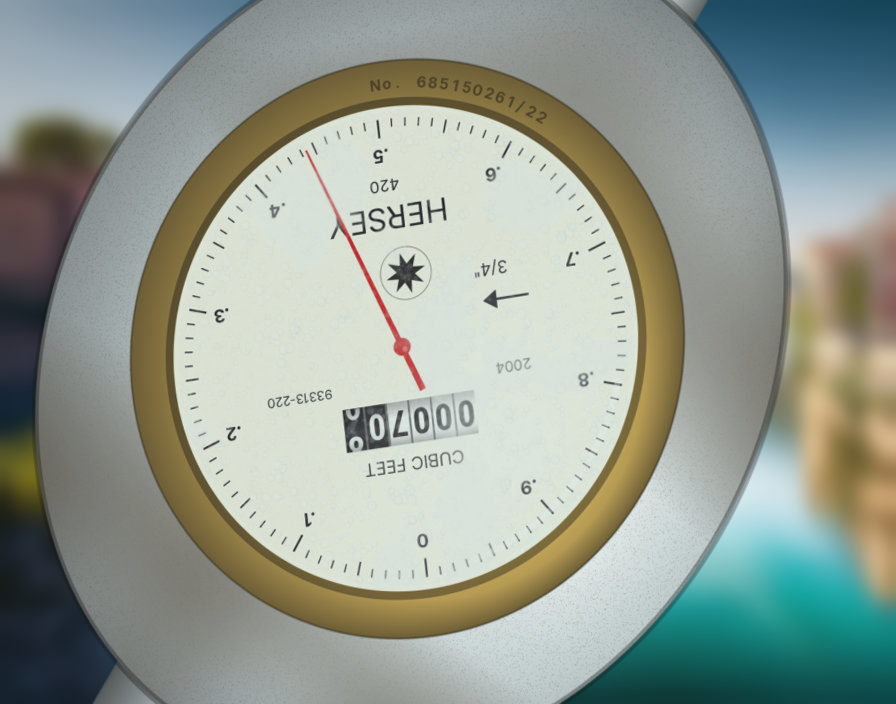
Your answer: **708.44** ft³
